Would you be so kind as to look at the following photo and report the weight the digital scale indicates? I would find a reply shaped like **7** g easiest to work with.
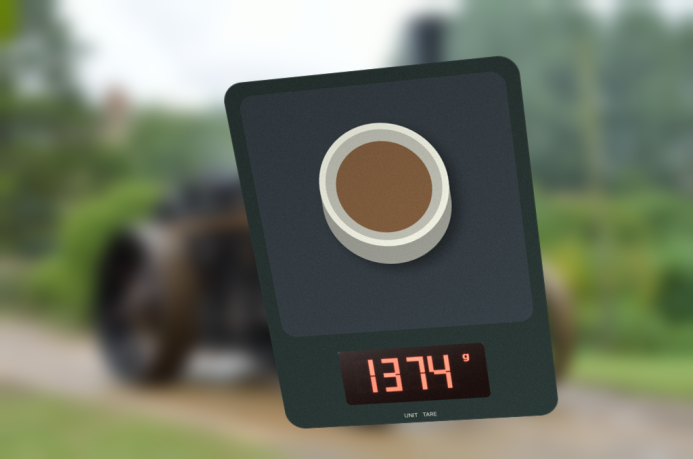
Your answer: **1374** g
